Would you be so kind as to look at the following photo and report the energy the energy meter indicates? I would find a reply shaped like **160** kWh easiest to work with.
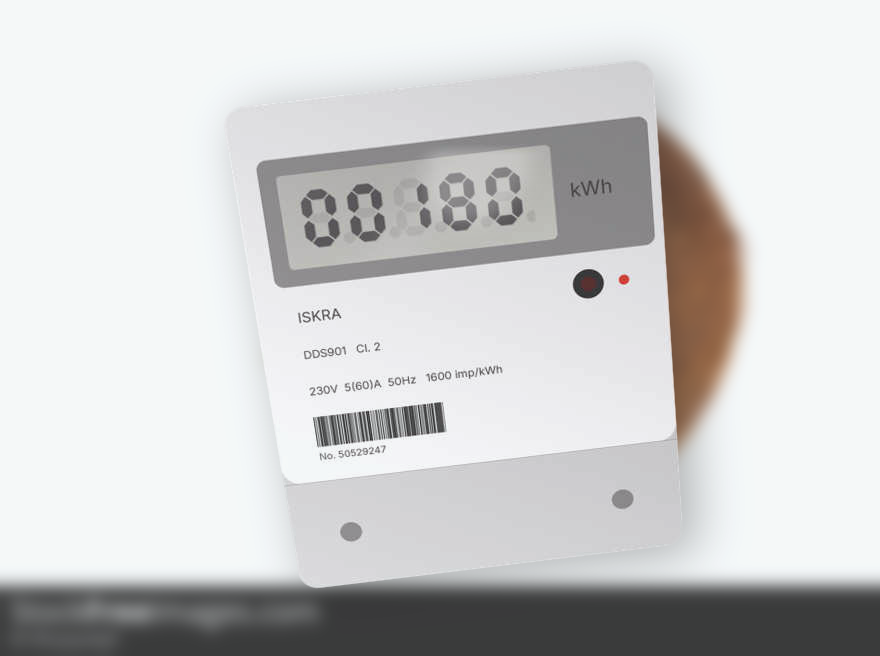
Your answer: **180** kWh
